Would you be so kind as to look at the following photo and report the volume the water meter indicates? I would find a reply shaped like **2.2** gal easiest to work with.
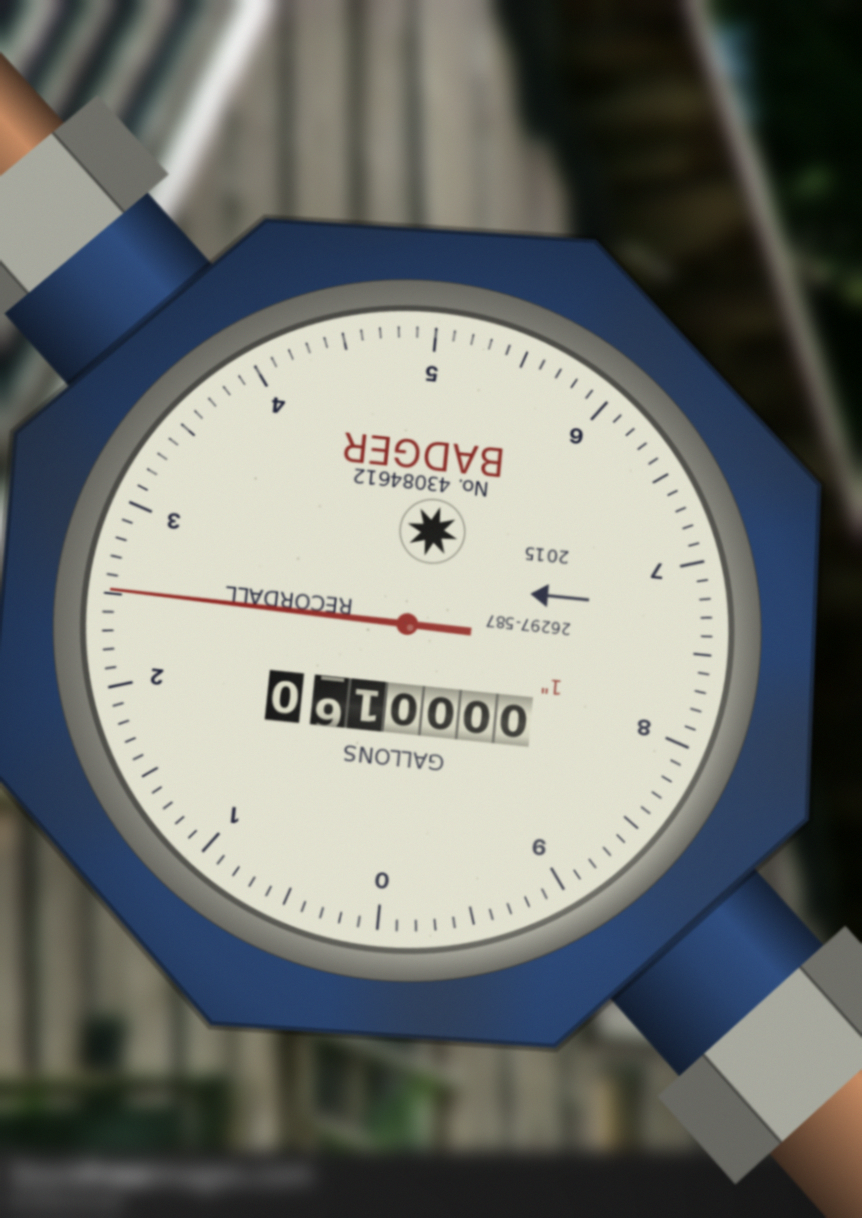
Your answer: **162.5** gal
